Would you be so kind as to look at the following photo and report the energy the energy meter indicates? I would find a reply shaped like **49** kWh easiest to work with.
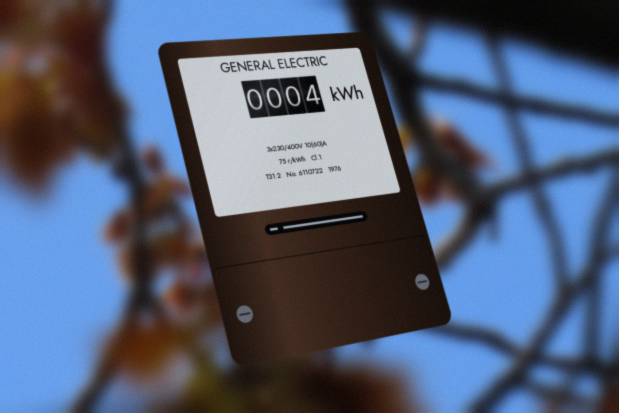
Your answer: **4** kWh
